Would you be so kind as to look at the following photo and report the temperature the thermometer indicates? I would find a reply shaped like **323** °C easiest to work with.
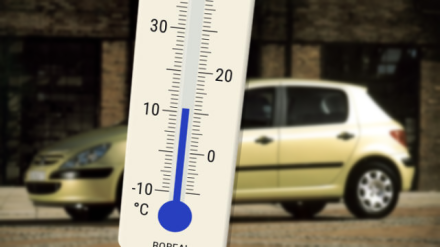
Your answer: **11** °C
